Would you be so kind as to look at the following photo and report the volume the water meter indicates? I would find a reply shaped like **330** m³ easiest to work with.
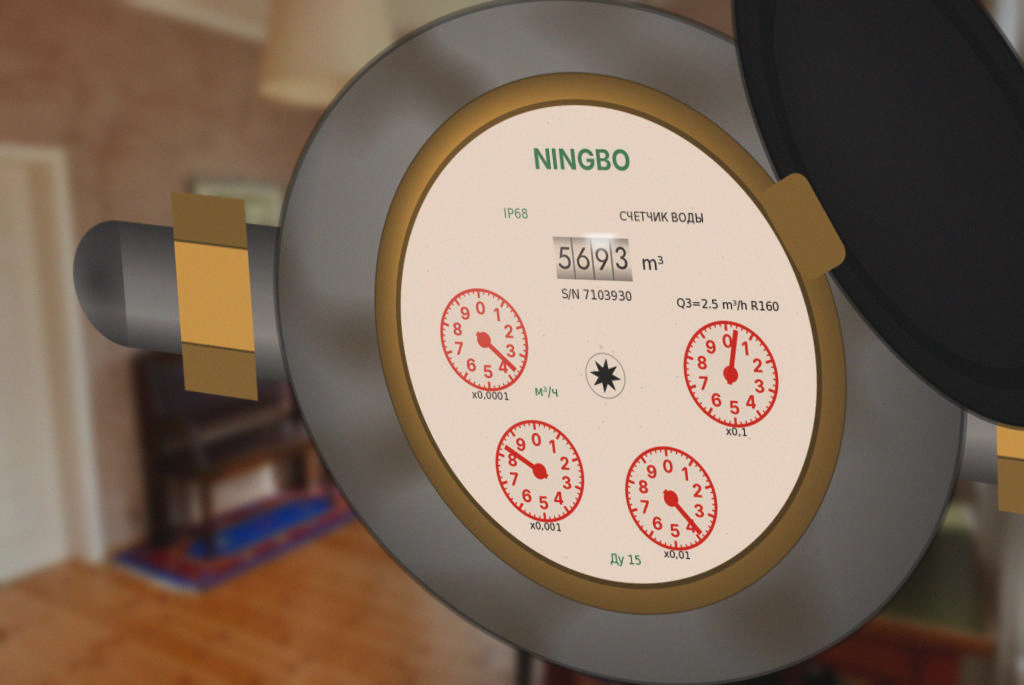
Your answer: **5693.0383** m³
